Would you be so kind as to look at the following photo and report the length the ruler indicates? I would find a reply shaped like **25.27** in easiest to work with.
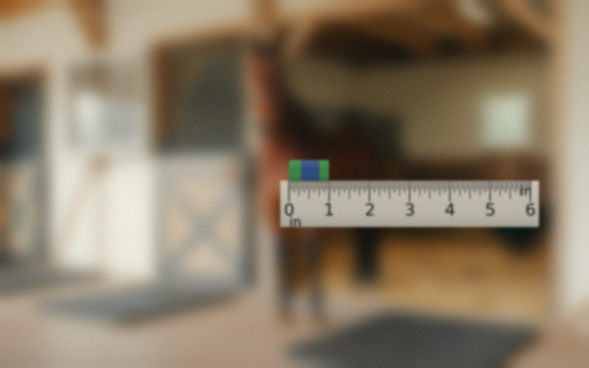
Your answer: **1** in
